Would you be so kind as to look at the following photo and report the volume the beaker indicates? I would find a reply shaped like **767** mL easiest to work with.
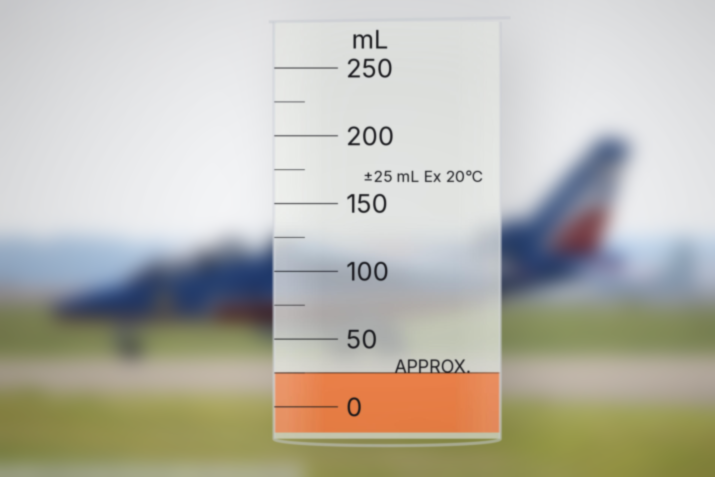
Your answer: **25** mL
